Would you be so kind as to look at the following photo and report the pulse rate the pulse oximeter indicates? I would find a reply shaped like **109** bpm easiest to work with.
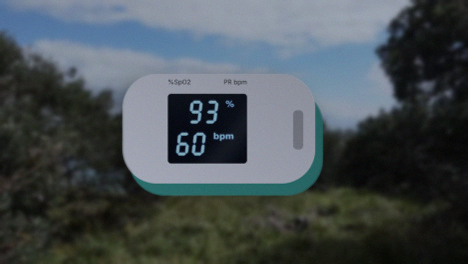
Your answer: **60** bpm
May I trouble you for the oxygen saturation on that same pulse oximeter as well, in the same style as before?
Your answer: **93** %
